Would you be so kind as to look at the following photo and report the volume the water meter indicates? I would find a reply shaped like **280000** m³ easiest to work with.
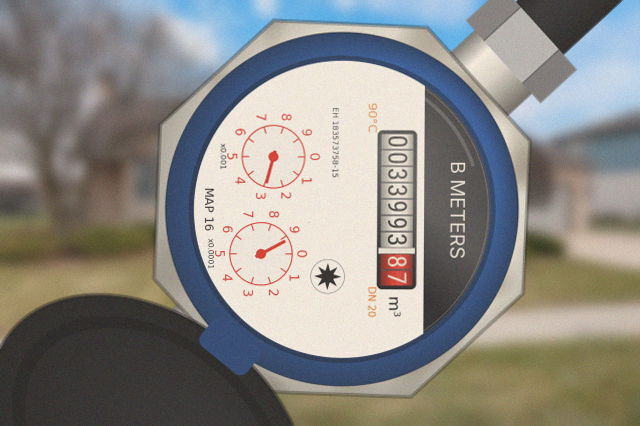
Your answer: **33993.8729** m³
